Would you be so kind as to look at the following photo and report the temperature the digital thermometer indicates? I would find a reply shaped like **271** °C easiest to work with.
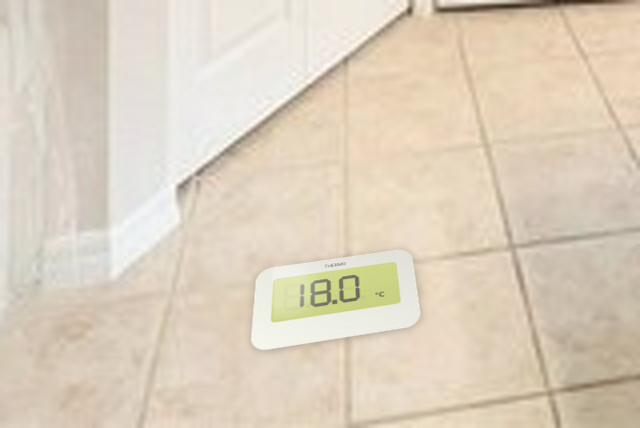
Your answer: **18.0** °C
